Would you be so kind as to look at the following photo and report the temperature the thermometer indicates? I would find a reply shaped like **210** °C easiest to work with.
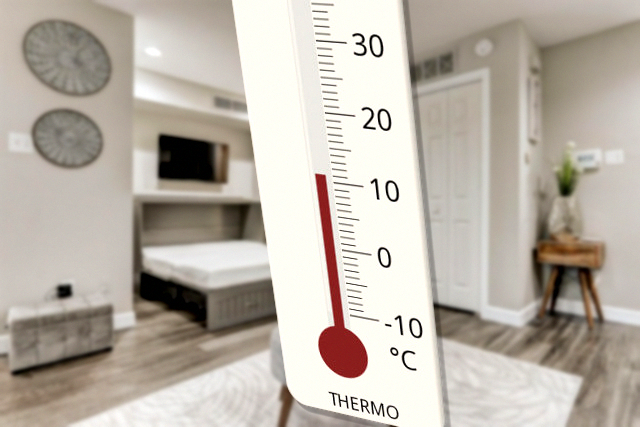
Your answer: **11** °C
